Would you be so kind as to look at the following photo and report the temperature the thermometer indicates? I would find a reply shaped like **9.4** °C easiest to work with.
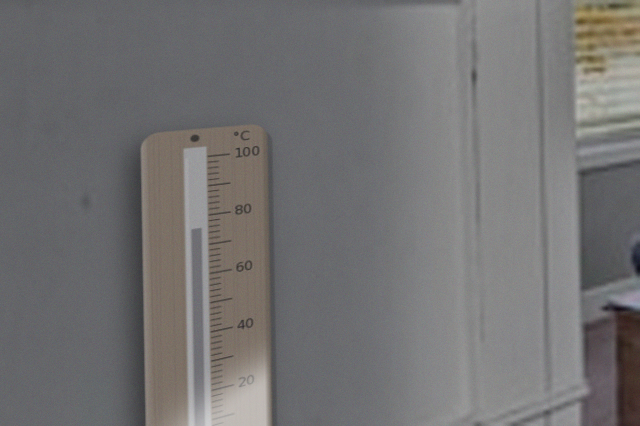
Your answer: **76** °C
